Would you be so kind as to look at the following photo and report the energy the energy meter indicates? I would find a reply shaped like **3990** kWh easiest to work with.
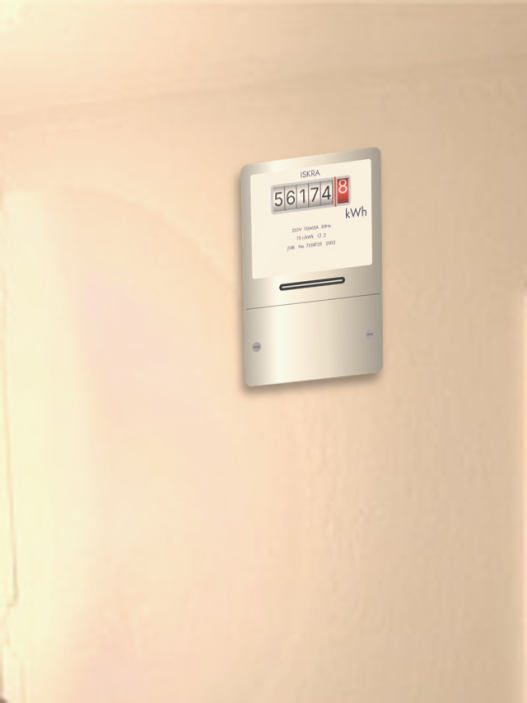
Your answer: **56174.8** kWh
